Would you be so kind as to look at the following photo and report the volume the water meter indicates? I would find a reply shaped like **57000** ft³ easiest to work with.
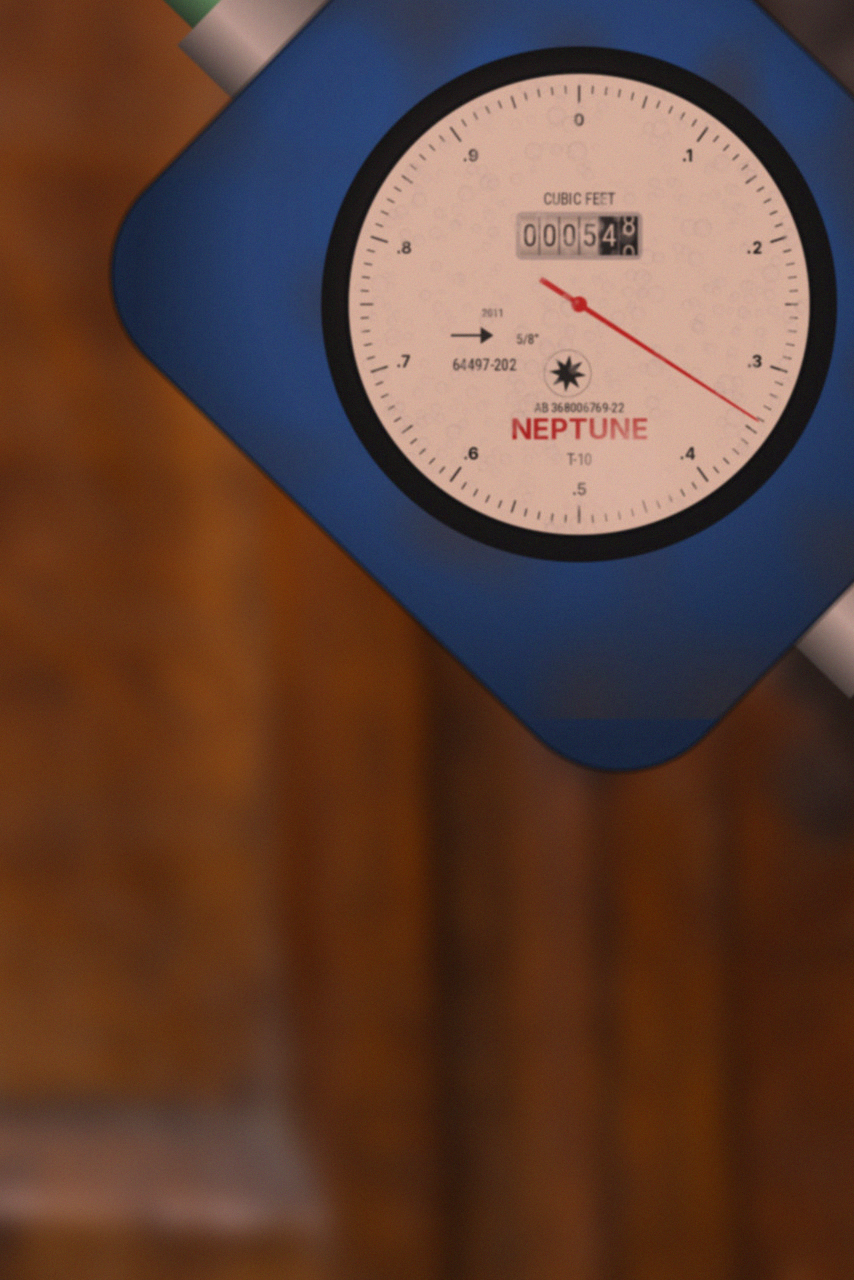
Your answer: **548.34** ft³
